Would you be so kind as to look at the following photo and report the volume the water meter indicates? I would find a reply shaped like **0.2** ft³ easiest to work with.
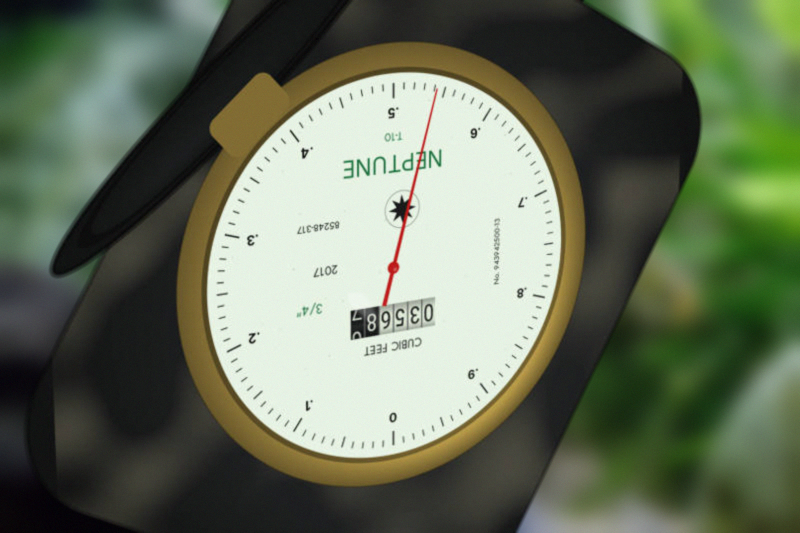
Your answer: **35686.54** ft³
